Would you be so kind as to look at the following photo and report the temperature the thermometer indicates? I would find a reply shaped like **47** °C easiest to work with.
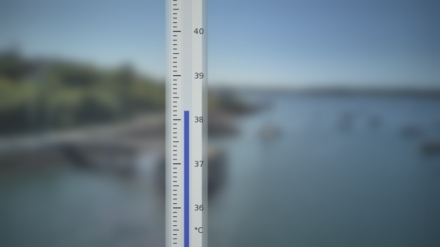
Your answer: **38.2** °C
